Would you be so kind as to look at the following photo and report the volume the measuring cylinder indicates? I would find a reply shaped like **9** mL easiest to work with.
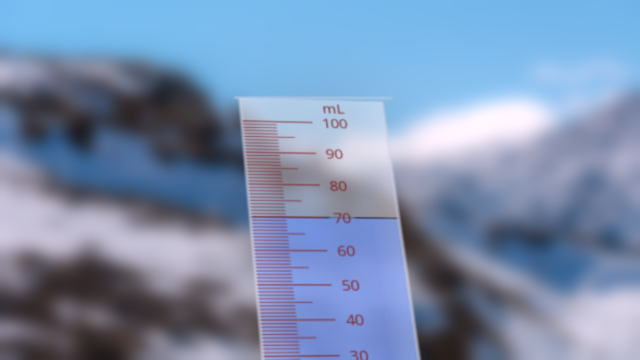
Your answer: **70** mL
